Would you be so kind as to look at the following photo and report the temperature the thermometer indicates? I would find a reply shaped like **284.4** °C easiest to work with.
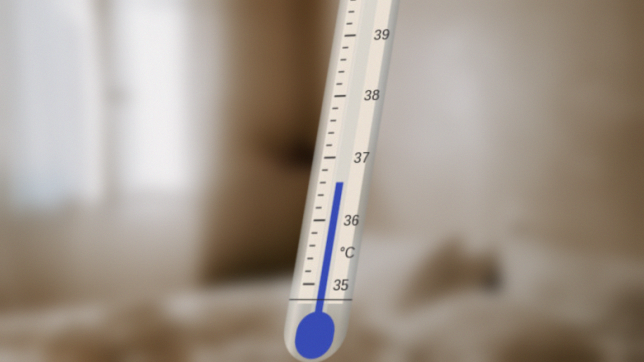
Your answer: **36.6** °C
